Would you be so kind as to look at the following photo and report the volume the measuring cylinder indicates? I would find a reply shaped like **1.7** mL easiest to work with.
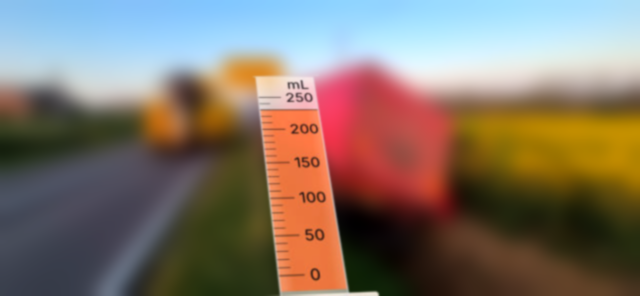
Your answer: **230** mL
